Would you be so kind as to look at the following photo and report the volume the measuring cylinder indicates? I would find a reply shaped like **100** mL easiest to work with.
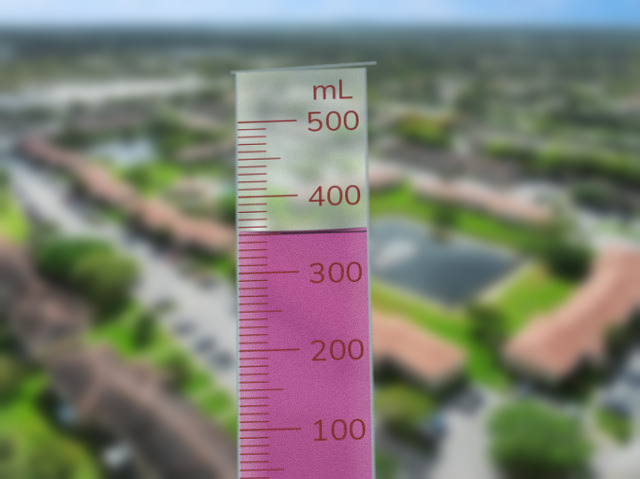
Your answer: **350** mL
